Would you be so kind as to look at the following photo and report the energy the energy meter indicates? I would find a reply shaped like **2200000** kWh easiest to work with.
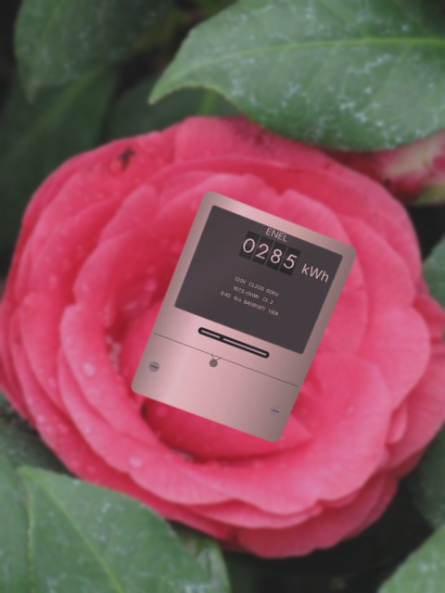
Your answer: **285** kWh
